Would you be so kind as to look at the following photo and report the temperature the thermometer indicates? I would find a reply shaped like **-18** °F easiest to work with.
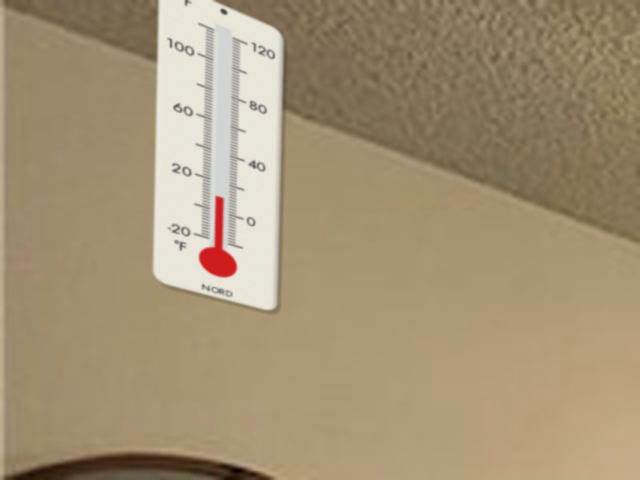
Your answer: **10** °F
